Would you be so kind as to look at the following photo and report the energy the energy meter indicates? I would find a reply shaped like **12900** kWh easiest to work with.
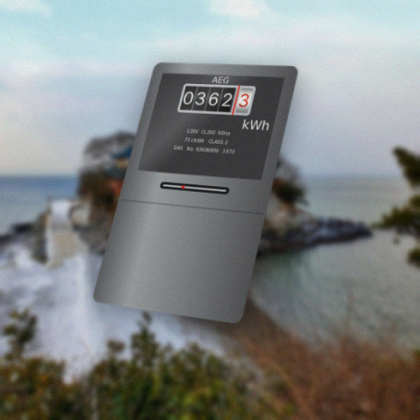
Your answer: **362.3** kWh
